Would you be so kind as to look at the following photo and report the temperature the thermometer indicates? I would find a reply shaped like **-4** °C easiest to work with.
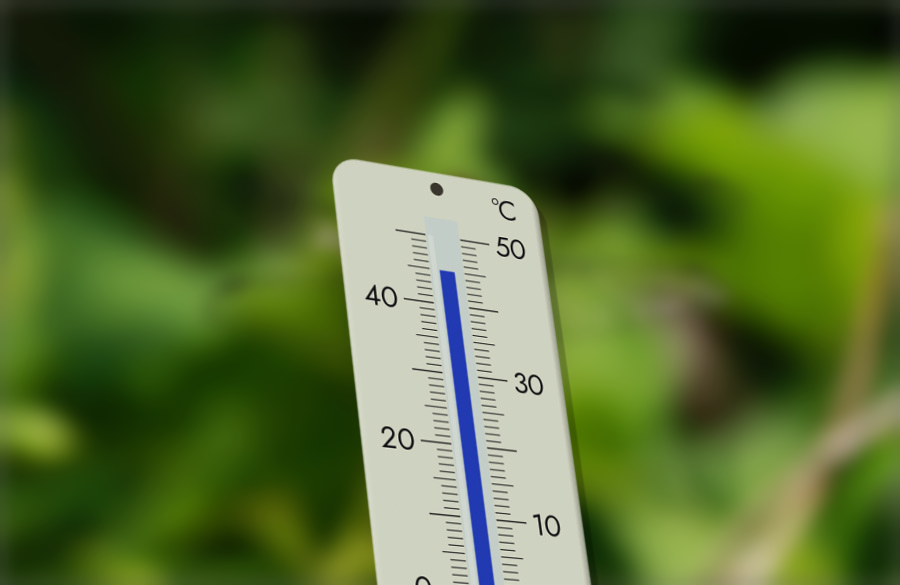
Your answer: **45** °C
